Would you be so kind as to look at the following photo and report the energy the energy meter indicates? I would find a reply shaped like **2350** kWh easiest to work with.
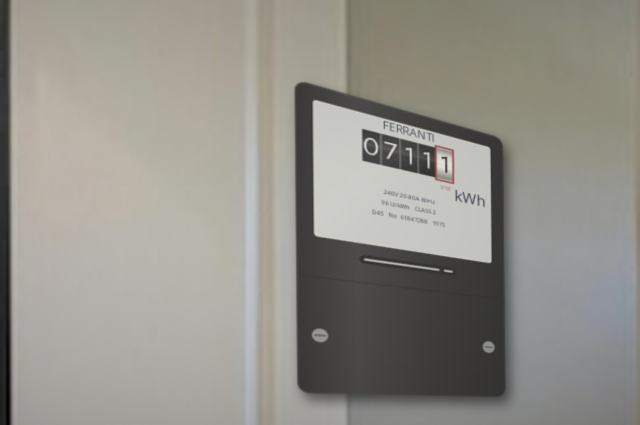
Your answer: **711.1** kWh
